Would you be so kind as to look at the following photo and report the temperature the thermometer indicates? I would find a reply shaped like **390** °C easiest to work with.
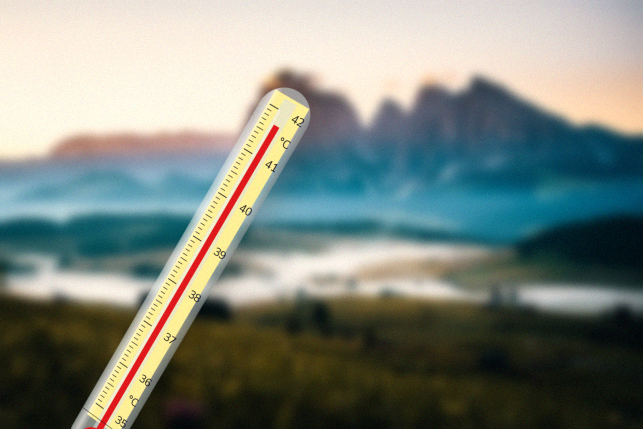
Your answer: **41.7** °C
